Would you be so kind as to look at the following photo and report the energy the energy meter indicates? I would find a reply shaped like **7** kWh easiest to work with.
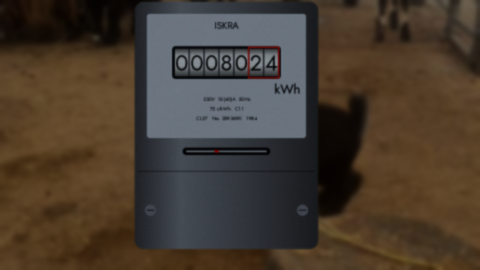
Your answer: **80.24** kWh
